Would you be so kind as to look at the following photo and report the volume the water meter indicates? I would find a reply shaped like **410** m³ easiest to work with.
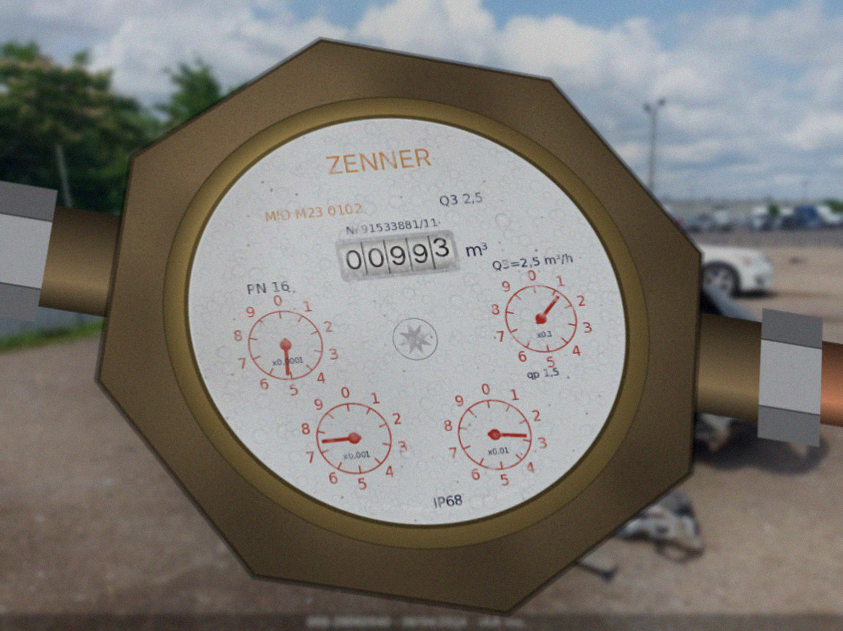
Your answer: **993.1275** m³
